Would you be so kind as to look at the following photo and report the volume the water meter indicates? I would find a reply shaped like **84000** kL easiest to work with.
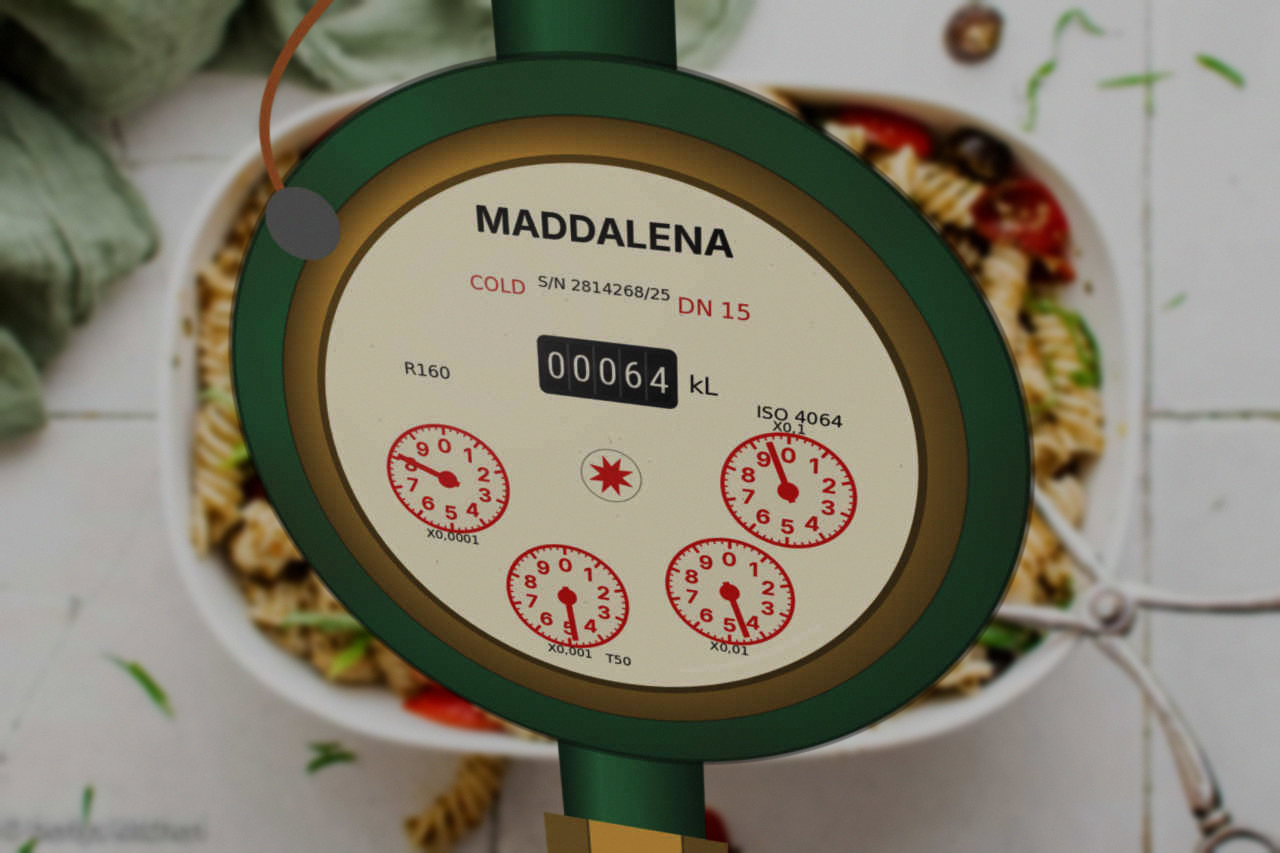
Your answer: **63.9448** kL
